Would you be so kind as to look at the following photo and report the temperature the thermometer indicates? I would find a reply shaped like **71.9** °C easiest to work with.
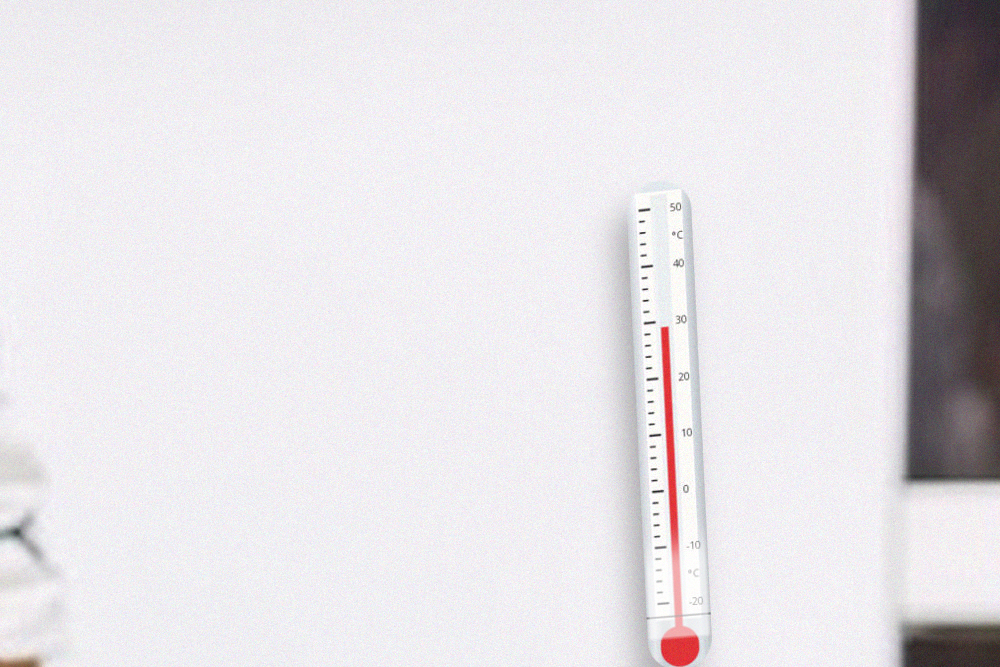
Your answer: **29** °C
